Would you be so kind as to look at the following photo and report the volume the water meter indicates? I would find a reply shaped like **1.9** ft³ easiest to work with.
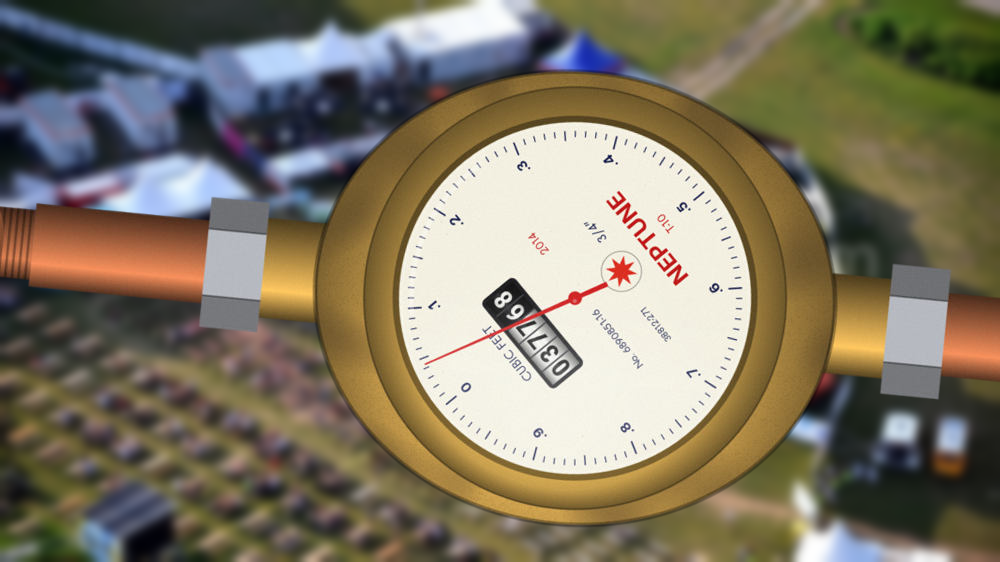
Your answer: **37768.04** ft³
